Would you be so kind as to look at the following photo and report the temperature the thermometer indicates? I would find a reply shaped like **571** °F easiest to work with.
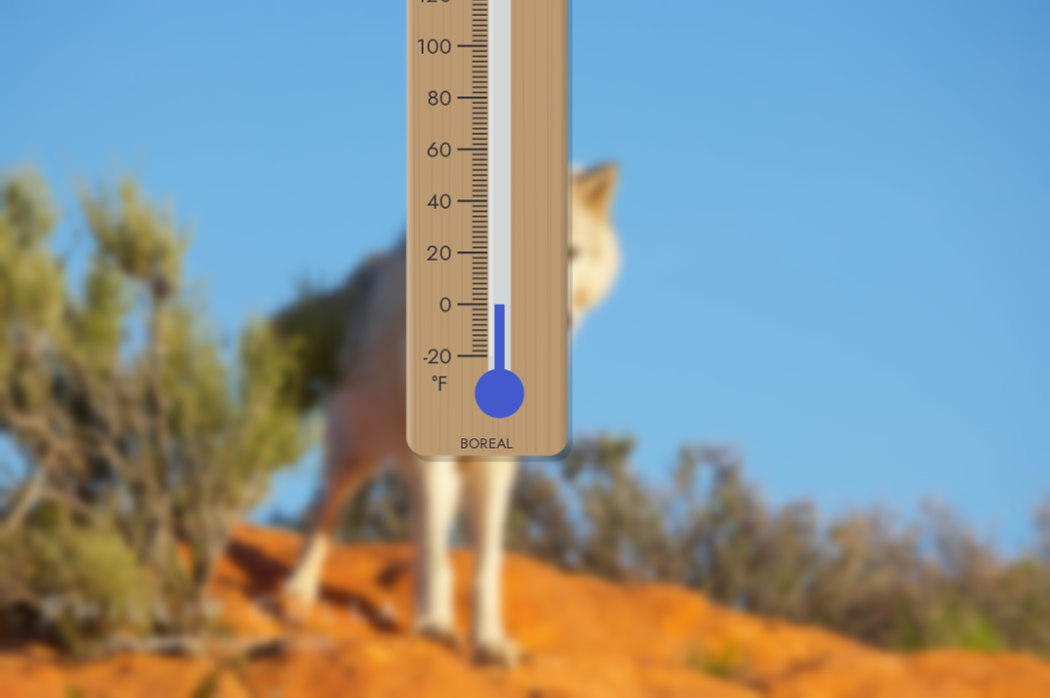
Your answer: **0** °F
